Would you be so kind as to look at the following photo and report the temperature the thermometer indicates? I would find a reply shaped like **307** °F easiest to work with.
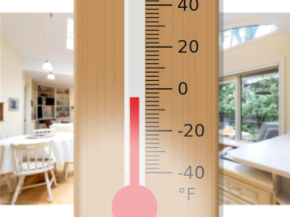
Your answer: **-4** °F
